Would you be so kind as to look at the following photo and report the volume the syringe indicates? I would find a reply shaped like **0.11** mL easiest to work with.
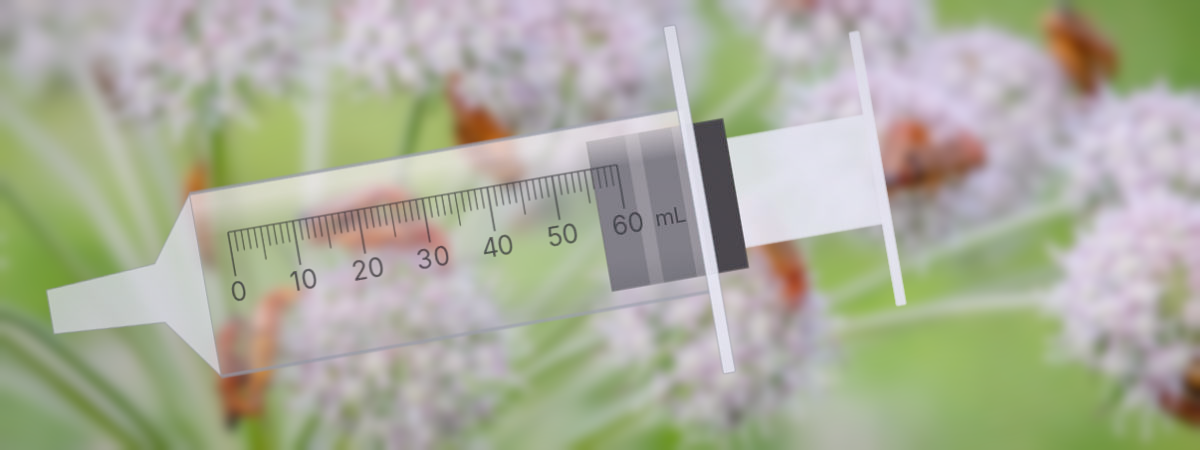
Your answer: **56** mL
